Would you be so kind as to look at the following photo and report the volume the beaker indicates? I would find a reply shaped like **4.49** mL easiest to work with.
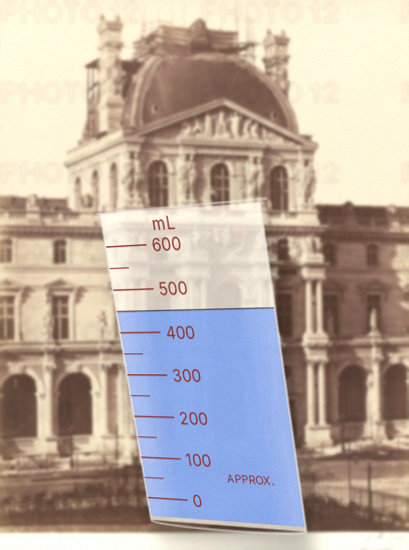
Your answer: **450** mL
